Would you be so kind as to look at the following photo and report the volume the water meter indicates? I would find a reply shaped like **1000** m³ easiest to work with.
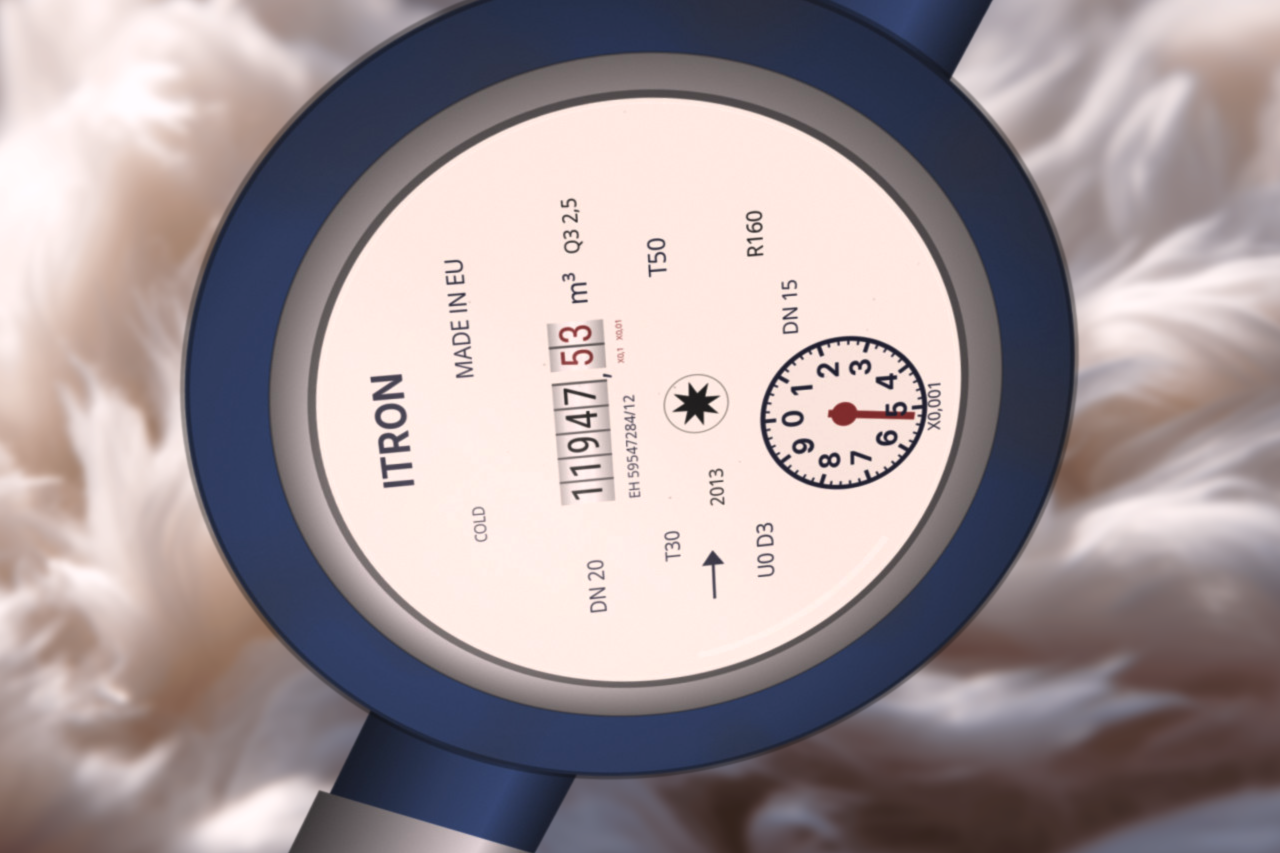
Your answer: **11947.535** m³
